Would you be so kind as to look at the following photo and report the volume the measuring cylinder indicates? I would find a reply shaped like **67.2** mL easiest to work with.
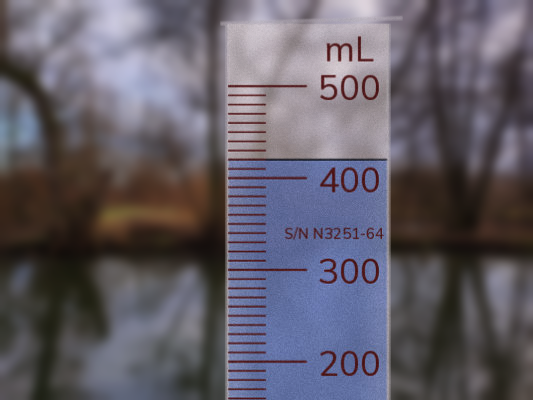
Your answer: **420** mL
